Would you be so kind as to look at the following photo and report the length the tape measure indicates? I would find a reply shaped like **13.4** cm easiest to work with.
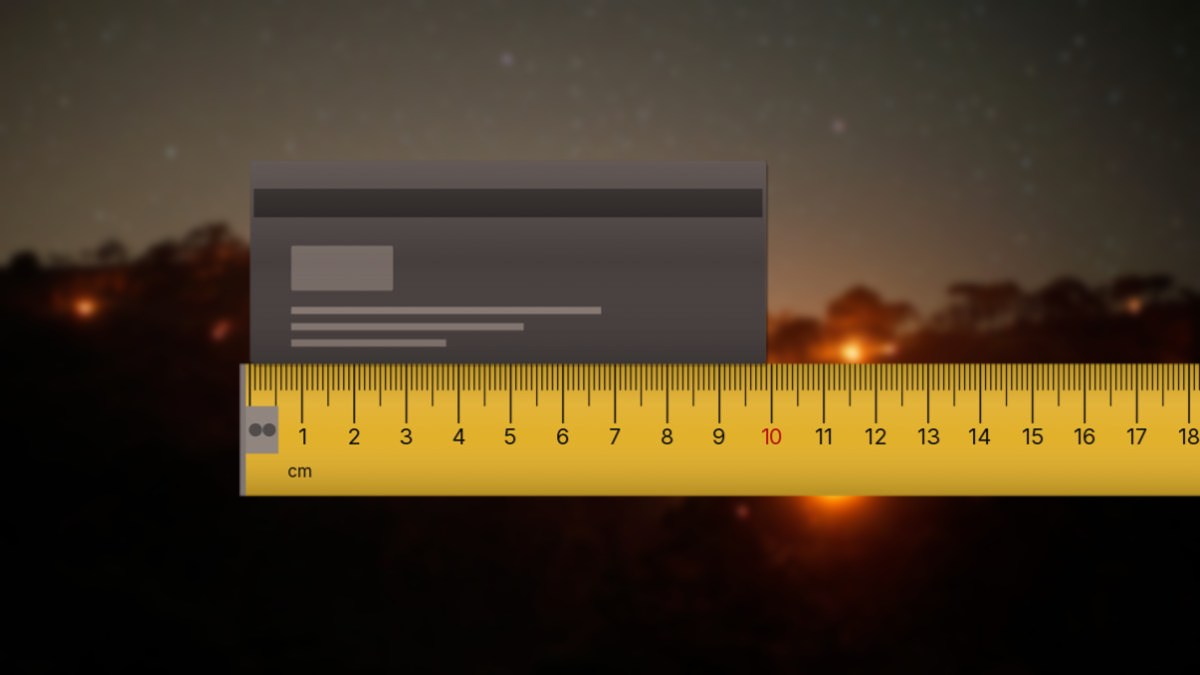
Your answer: **9.9** cm
